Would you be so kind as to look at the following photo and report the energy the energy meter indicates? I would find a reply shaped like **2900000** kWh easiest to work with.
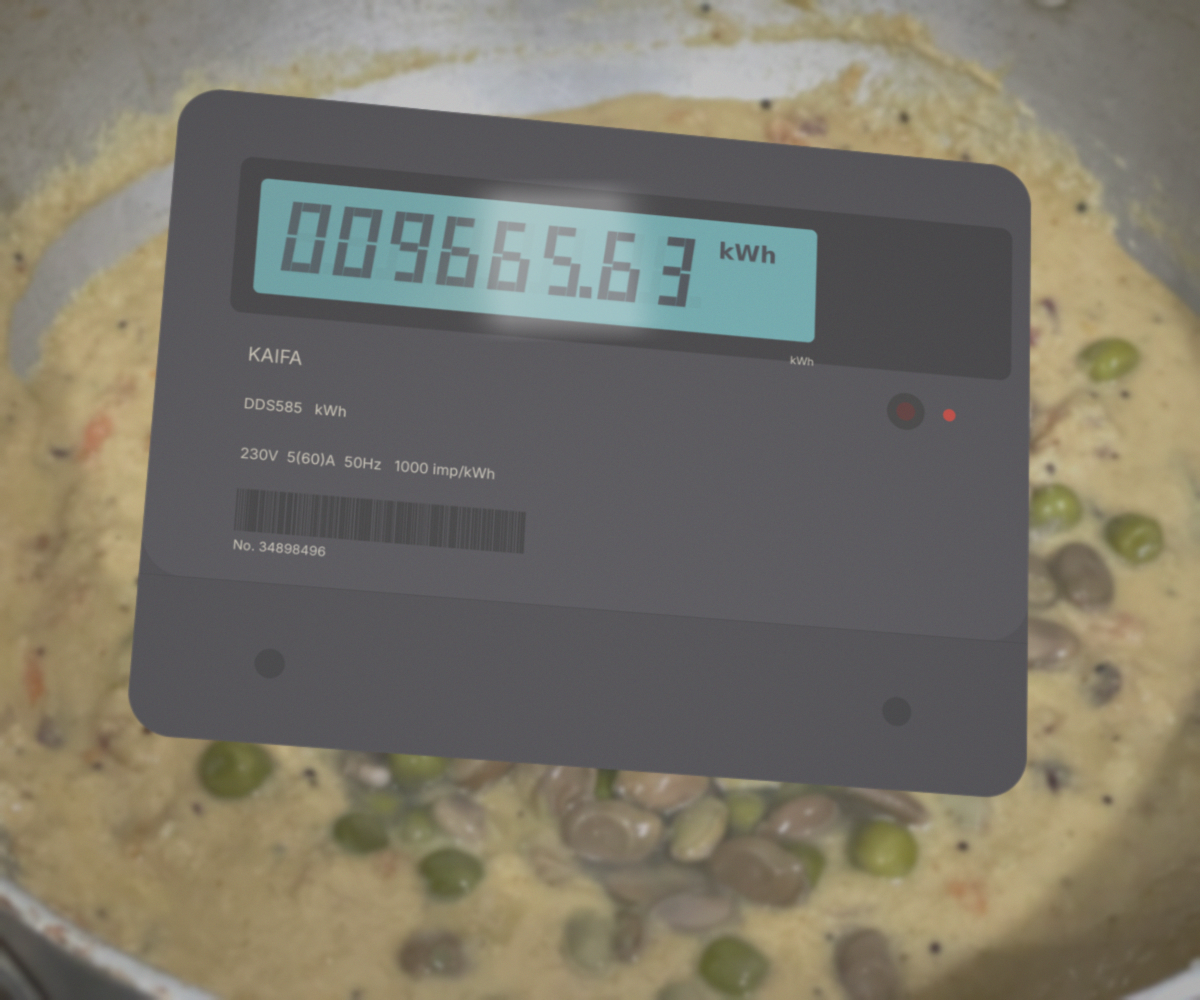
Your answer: **9665.63** kWh
